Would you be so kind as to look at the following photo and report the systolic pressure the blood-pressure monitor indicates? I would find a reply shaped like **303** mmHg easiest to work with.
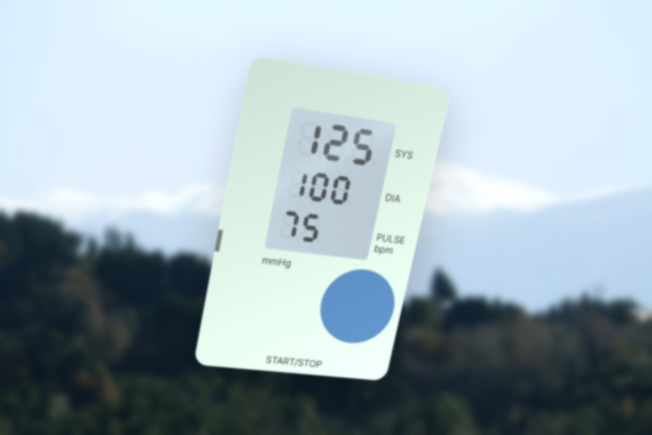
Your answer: **125** mmHg
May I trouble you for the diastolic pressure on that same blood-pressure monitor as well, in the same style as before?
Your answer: **100** mmHg
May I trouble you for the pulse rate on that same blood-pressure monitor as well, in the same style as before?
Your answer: **75** bpm
